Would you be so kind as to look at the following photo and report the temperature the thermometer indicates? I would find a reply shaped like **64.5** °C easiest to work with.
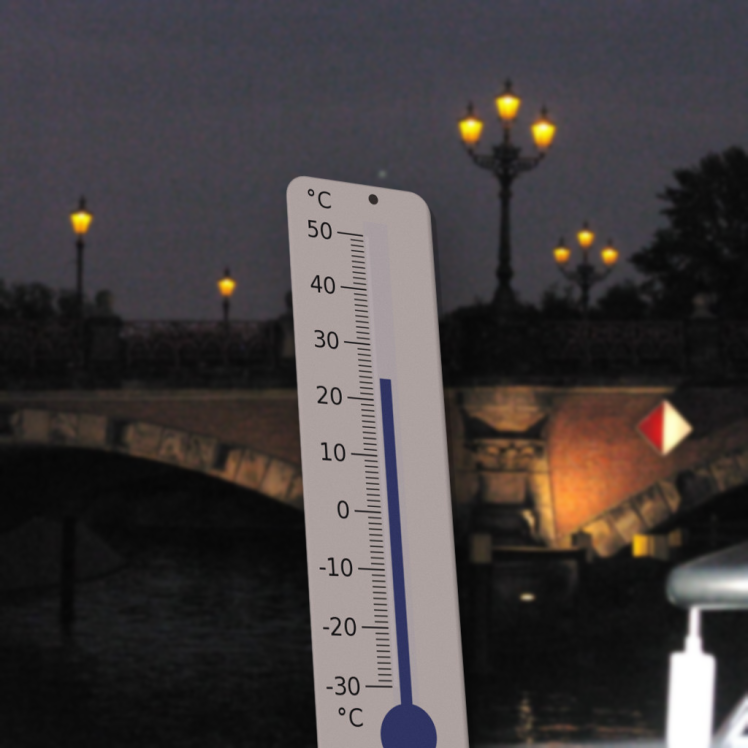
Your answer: **24** °C
